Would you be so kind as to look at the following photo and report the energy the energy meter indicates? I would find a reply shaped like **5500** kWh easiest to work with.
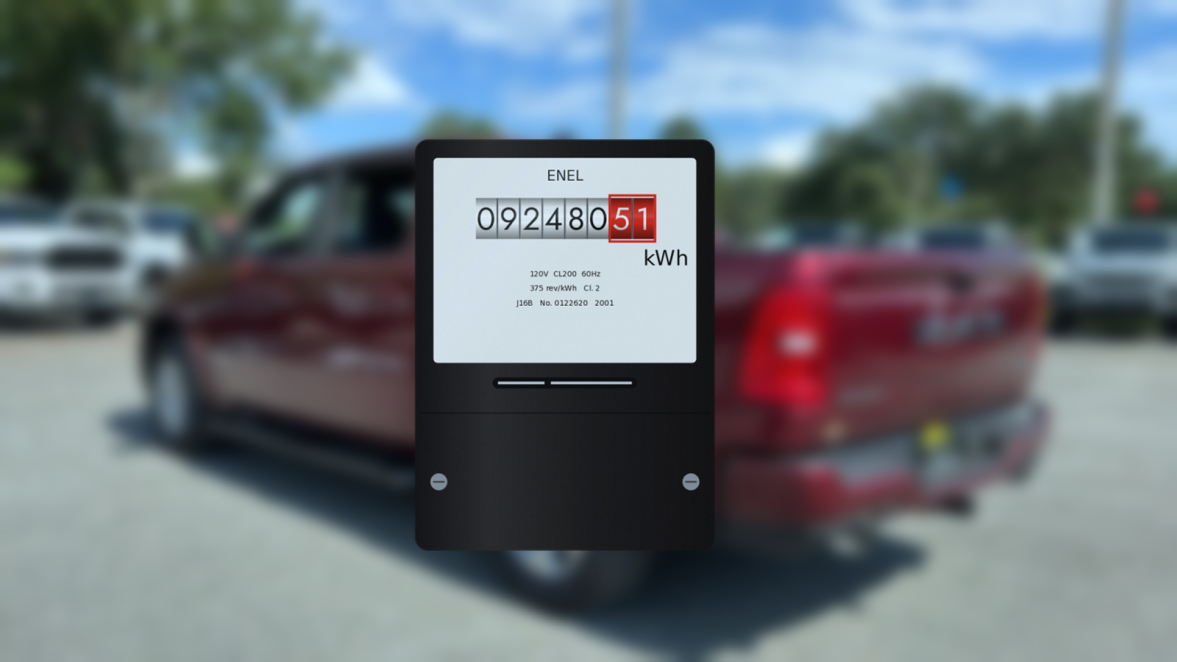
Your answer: **92480.51** kWh
